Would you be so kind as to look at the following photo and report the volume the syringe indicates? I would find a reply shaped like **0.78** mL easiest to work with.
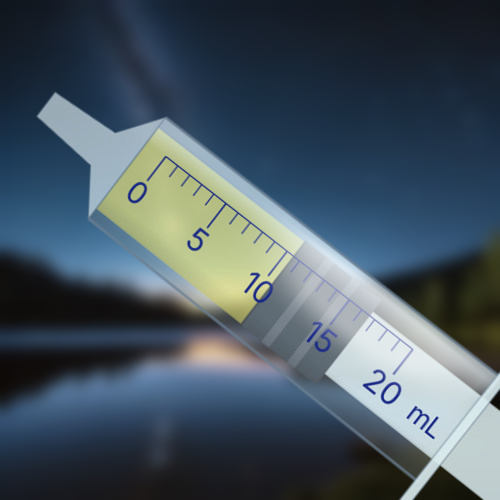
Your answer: **10.5** mL
